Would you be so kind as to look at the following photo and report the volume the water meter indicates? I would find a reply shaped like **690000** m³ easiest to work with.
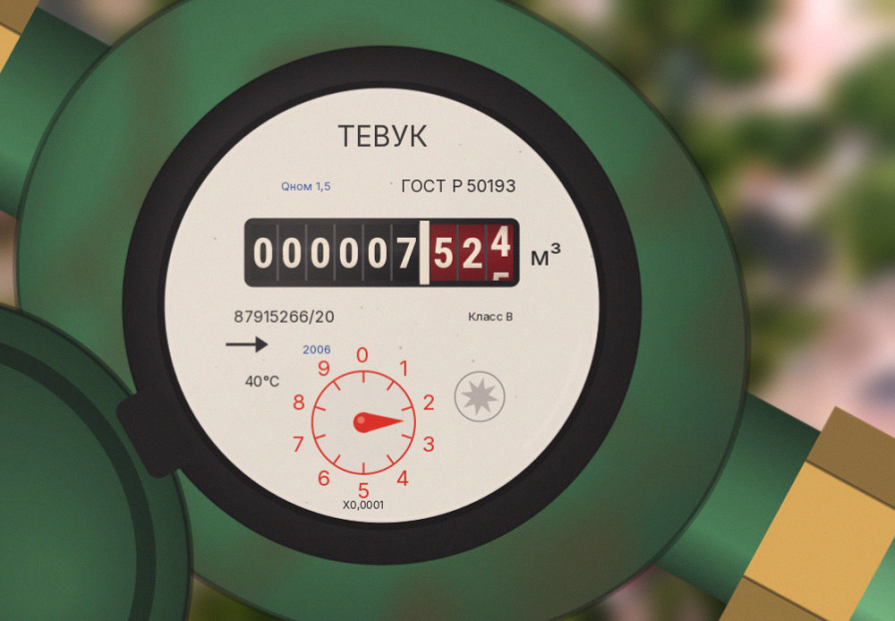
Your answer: **7.5242** m³
